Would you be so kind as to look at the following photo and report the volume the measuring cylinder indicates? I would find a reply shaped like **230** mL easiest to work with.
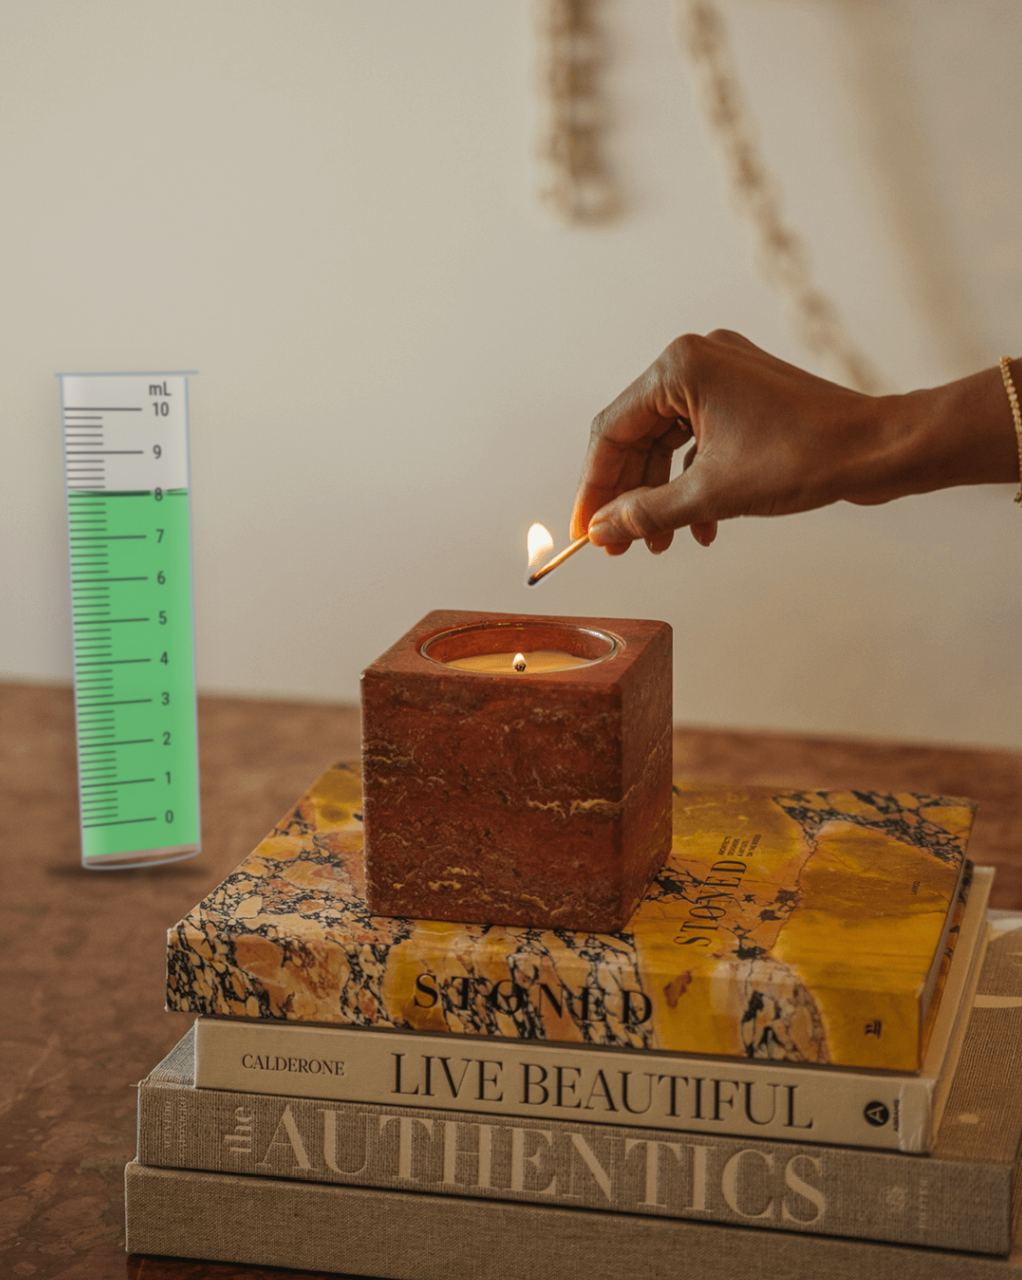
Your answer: **8** mL
